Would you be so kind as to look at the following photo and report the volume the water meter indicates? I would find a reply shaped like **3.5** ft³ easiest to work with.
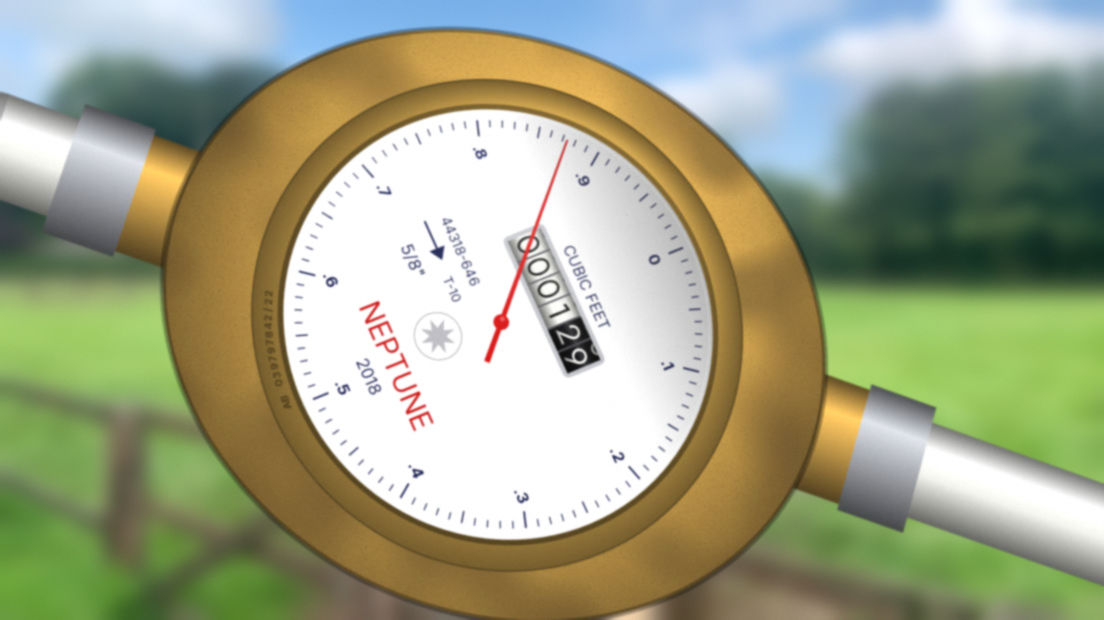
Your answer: **128.87** ft³
